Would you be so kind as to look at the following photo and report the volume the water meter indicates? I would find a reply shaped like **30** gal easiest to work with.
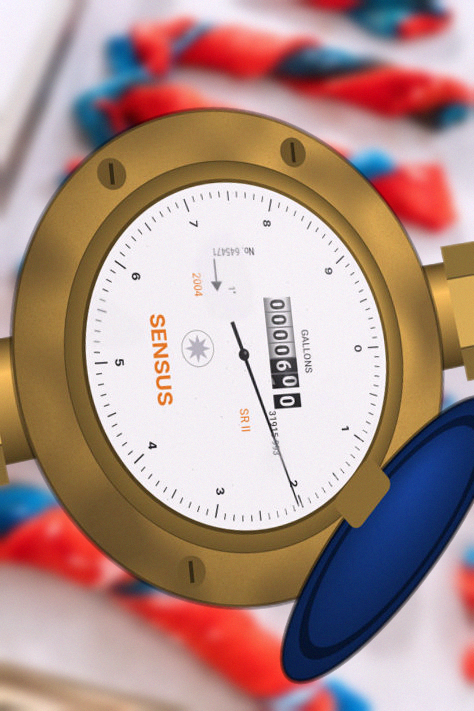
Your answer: **602.0** gal
